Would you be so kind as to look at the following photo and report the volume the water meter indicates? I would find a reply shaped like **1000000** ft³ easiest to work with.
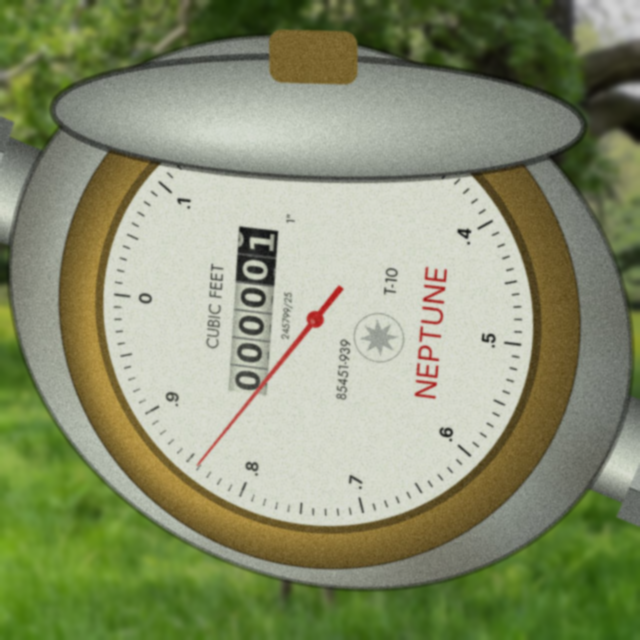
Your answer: **0.84** ft³
